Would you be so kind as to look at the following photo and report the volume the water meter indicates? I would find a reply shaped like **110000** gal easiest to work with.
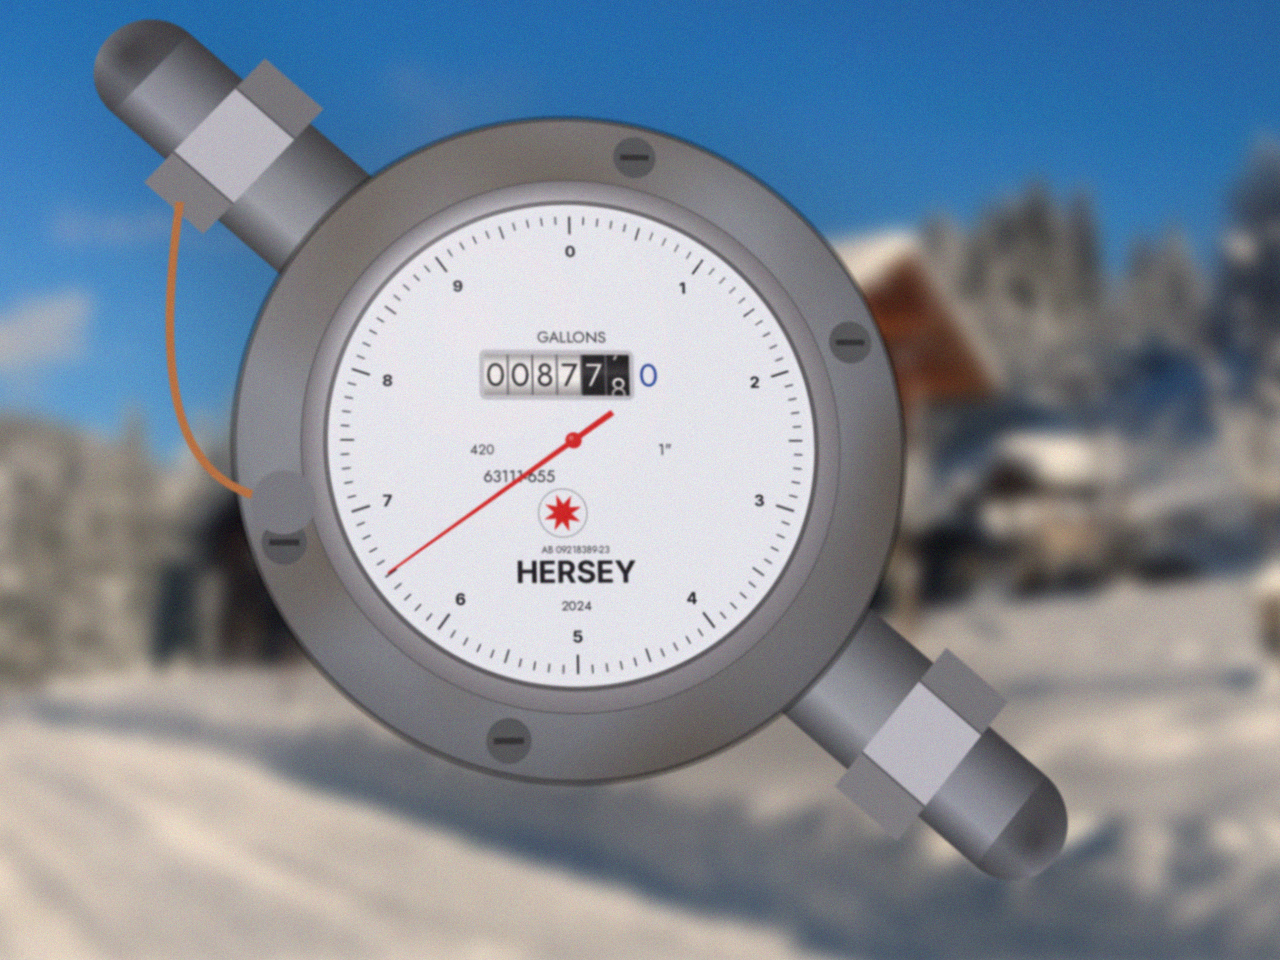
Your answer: **87776.5** gal
